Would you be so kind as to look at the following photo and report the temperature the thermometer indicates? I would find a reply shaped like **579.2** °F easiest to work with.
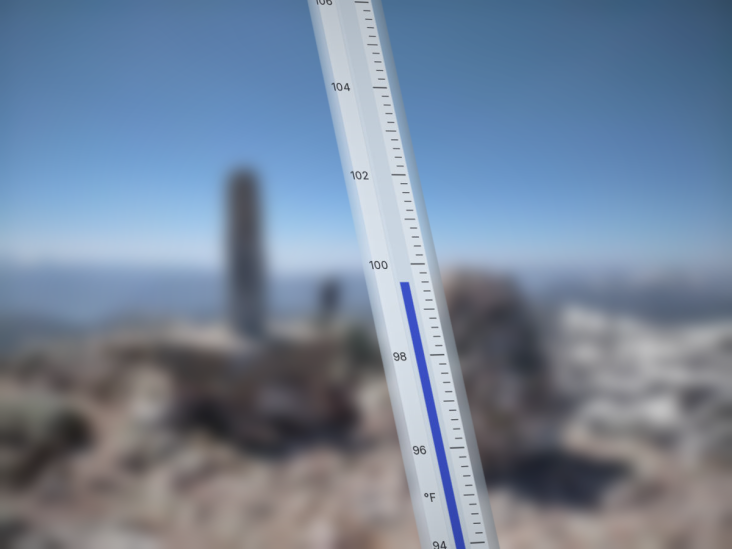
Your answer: **99.6** °F
